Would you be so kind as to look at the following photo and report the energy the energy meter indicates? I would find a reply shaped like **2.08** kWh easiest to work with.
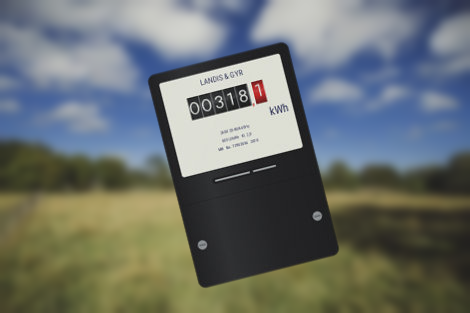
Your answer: **318.1** kWh
